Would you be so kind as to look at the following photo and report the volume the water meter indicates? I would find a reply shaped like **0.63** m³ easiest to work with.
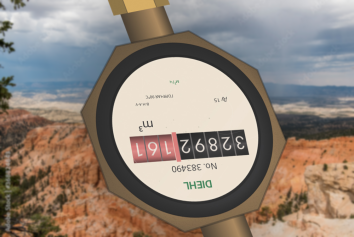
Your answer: **32892.161** m³
